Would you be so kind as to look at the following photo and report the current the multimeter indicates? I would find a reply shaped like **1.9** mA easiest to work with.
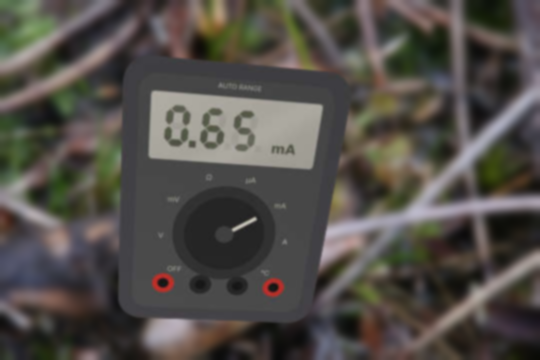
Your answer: **0.65** mA
